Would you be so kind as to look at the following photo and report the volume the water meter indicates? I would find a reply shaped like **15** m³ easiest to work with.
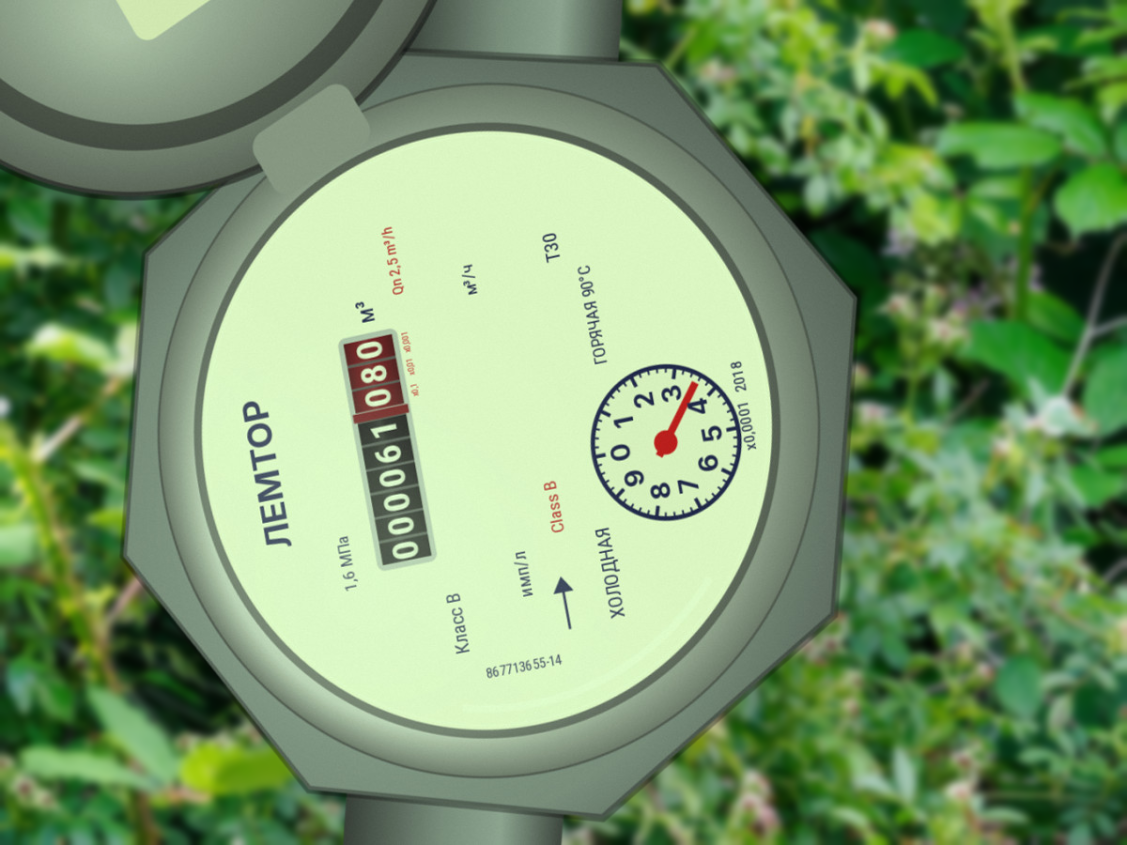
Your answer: **61.0803** m³
